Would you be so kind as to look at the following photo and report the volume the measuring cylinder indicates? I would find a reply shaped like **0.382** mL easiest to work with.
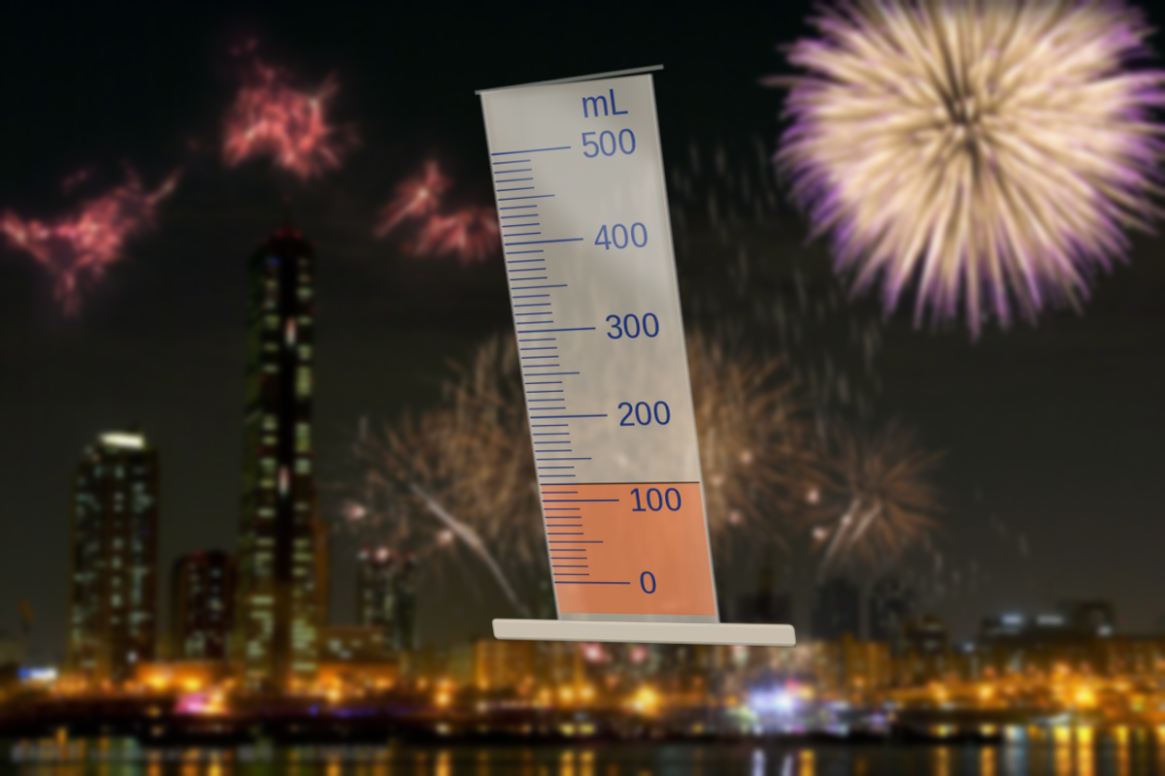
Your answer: **120** mL
